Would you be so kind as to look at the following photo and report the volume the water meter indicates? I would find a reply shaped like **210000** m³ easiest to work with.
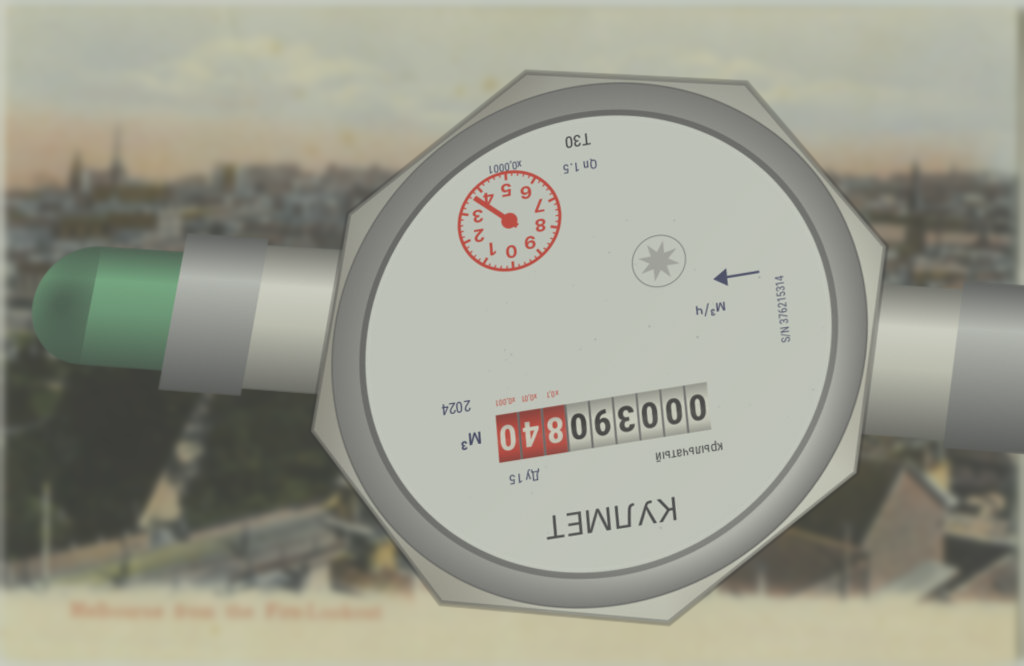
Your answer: **390.8403** m³
